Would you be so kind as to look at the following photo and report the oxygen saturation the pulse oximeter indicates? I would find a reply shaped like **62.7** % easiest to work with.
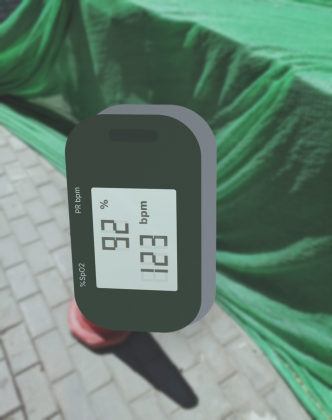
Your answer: **92** %
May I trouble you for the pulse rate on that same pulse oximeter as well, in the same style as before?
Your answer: **123** bpm
